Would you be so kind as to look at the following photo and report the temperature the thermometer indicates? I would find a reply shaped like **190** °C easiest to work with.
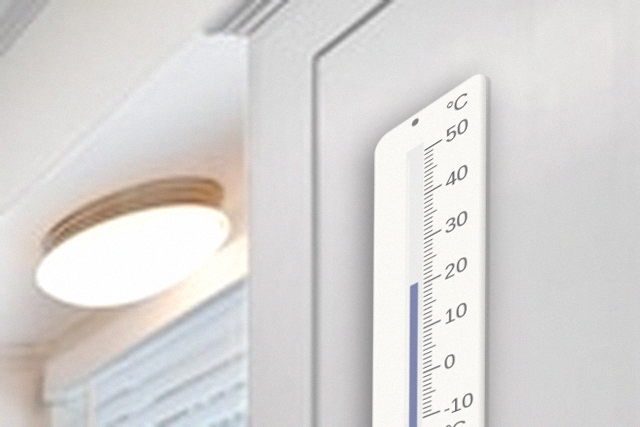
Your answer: **21** °C
